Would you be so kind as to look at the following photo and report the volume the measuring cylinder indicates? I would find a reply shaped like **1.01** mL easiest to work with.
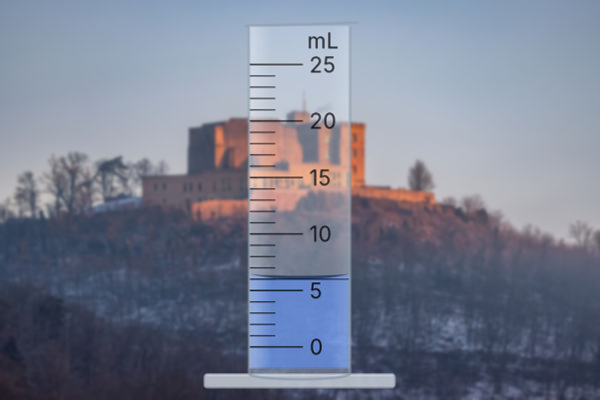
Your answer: **6** mL
